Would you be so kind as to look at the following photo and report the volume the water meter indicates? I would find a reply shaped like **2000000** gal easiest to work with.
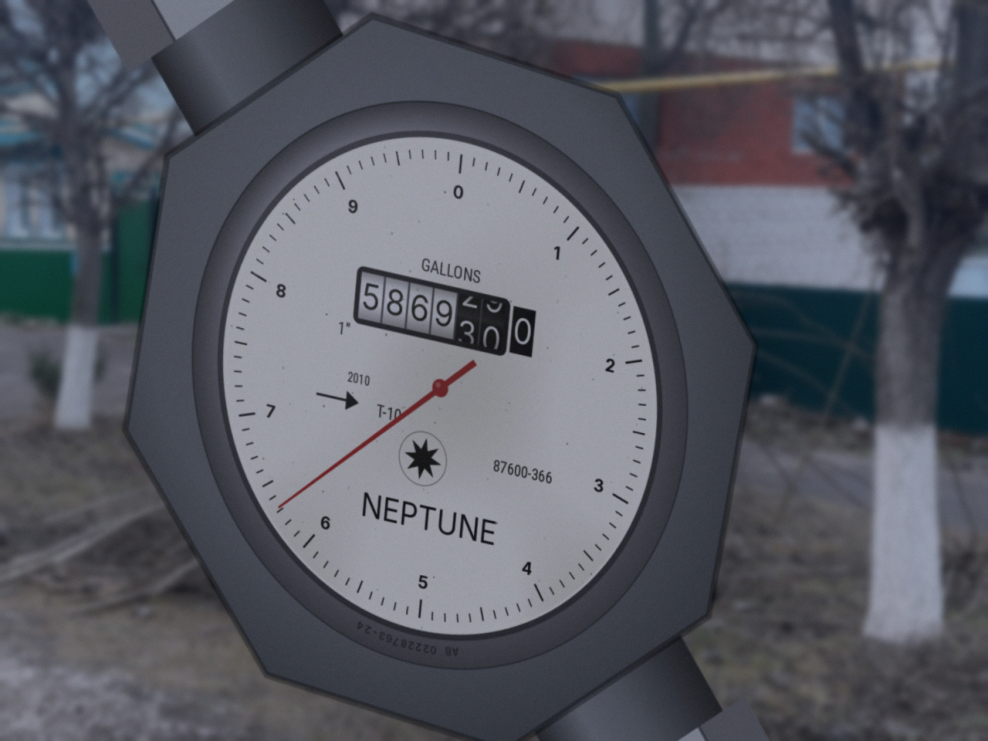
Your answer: **5869296.3** gal
